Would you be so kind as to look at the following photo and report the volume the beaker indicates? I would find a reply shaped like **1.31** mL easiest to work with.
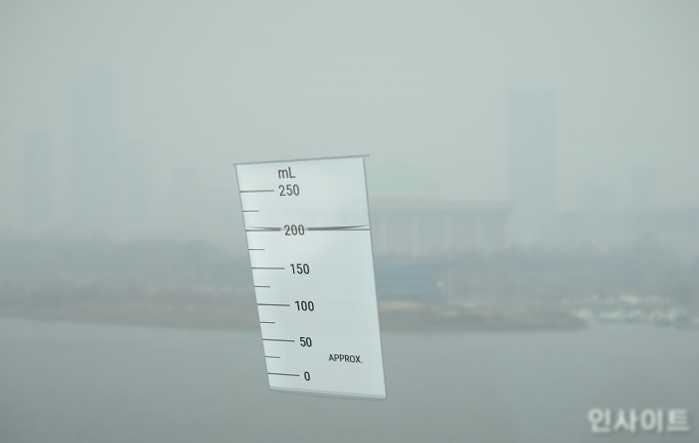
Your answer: **200** mL
